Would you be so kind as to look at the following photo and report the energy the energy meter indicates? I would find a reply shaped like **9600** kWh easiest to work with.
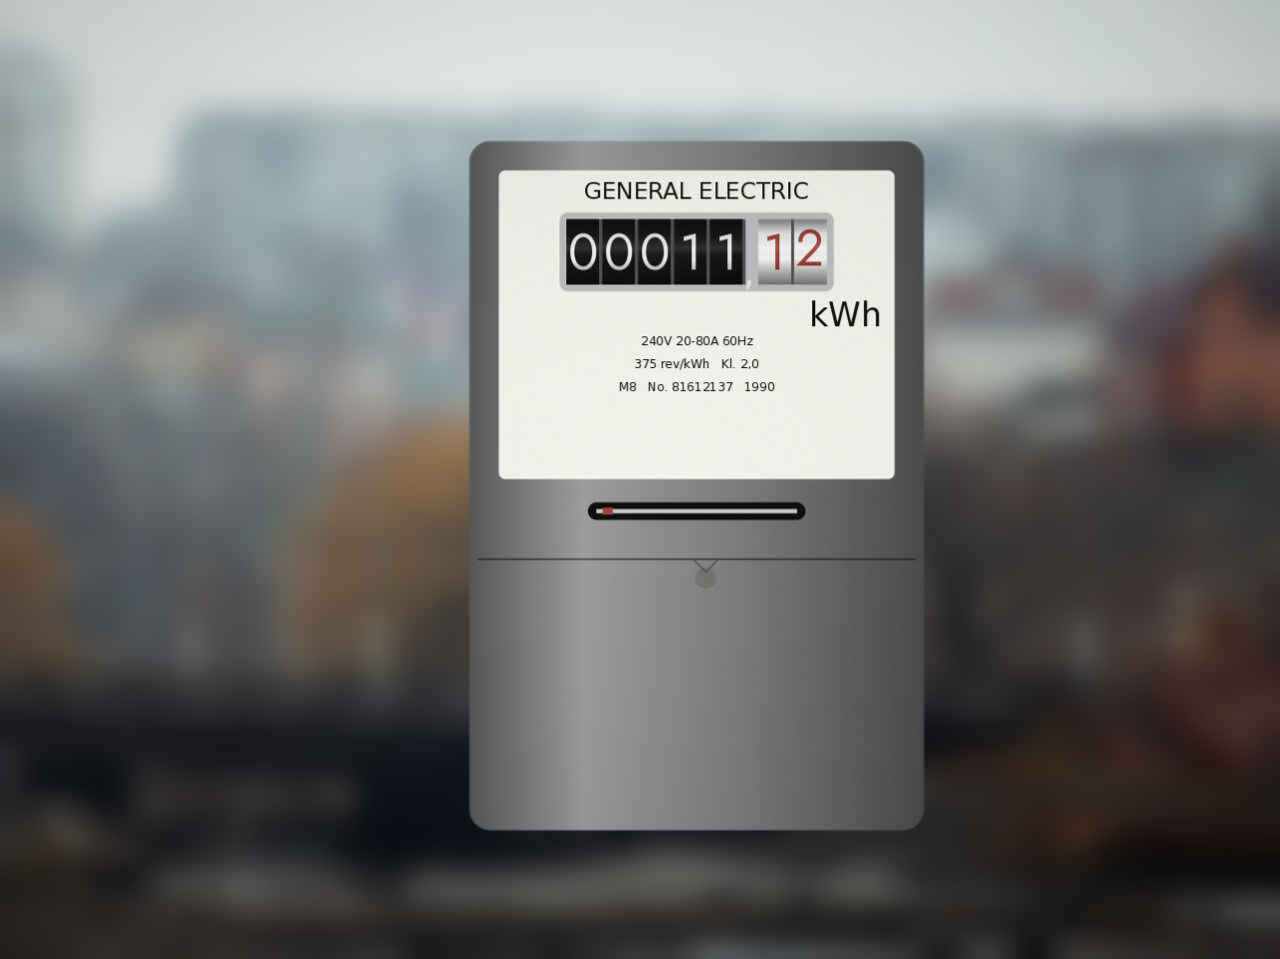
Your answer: **11.12** kWh
